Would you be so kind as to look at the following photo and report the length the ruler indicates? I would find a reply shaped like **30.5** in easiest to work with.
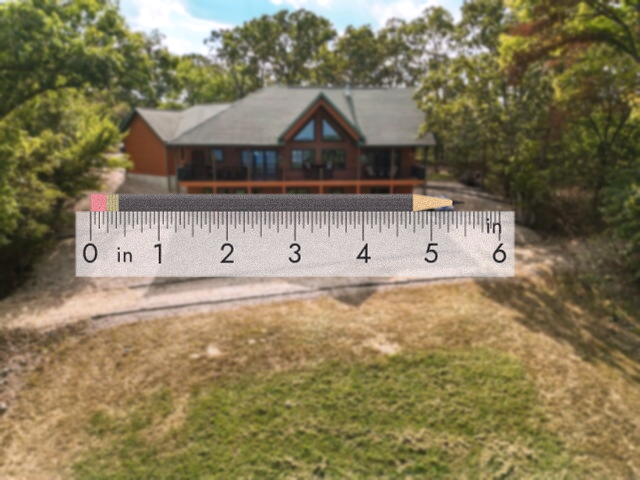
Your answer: **5.5** in
